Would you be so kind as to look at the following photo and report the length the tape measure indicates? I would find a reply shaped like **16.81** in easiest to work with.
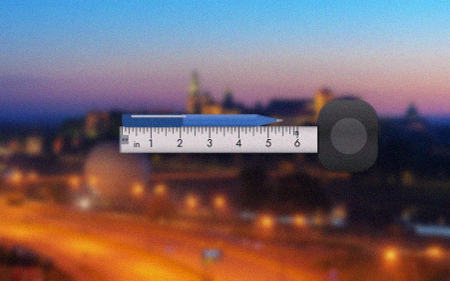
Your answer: **5.5** in
